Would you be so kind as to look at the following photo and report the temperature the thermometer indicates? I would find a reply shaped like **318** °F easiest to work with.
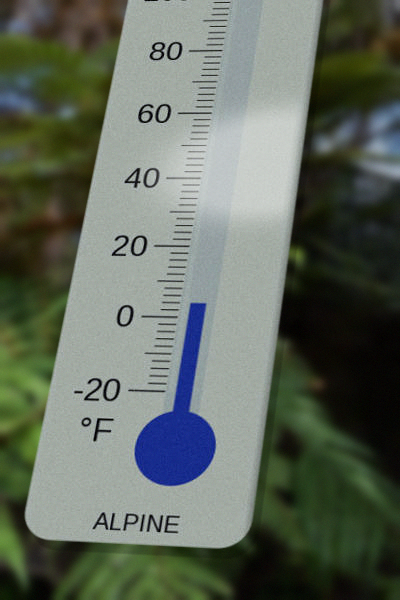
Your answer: **4** °F
